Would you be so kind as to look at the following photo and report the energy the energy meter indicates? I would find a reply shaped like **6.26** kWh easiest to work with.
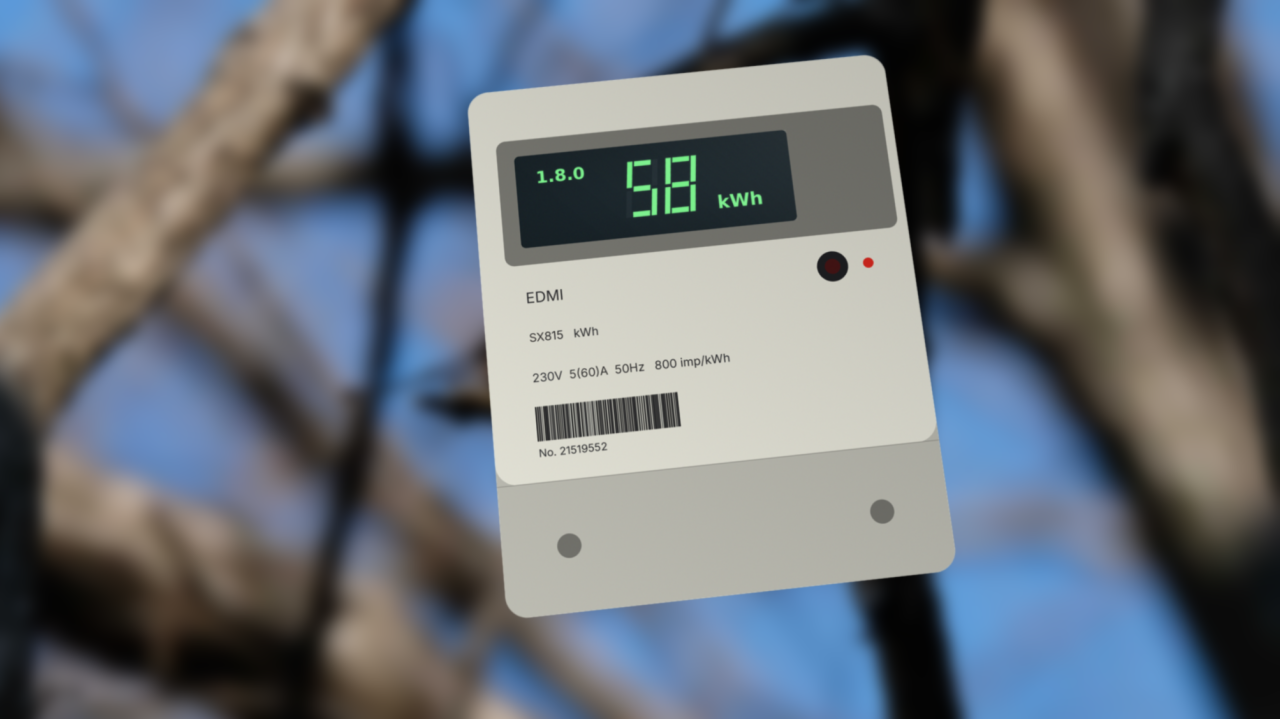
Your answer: **58** kWh
